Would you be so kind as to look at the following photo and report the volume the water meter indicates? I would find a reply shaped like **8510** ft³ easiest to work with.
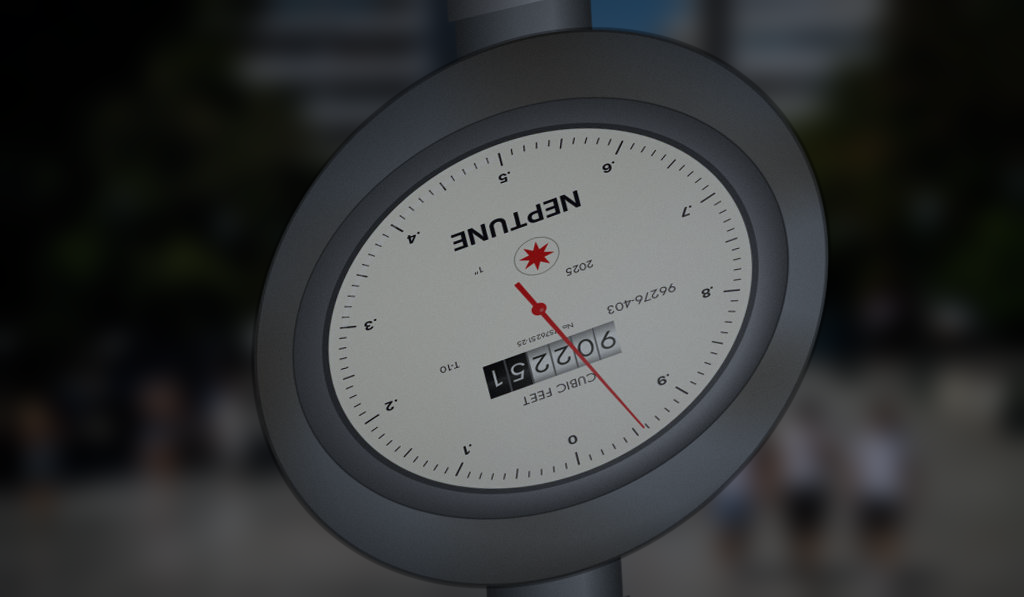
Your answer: **902250.94** ft³
